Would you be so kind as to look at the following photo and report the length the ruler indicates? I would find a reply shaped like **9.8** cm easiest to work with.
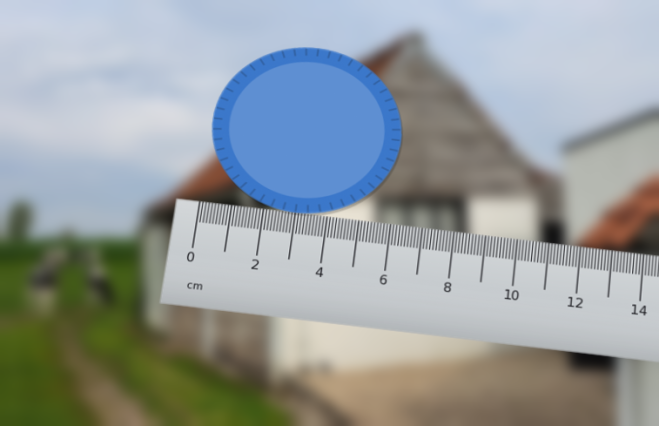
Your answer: **6** cm
